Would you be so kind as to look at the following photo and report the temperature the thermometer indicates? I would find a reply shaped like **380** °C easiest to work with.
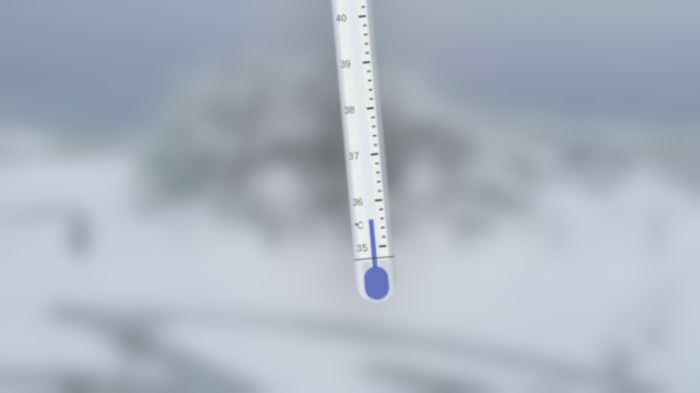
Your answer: **35.6** °C
